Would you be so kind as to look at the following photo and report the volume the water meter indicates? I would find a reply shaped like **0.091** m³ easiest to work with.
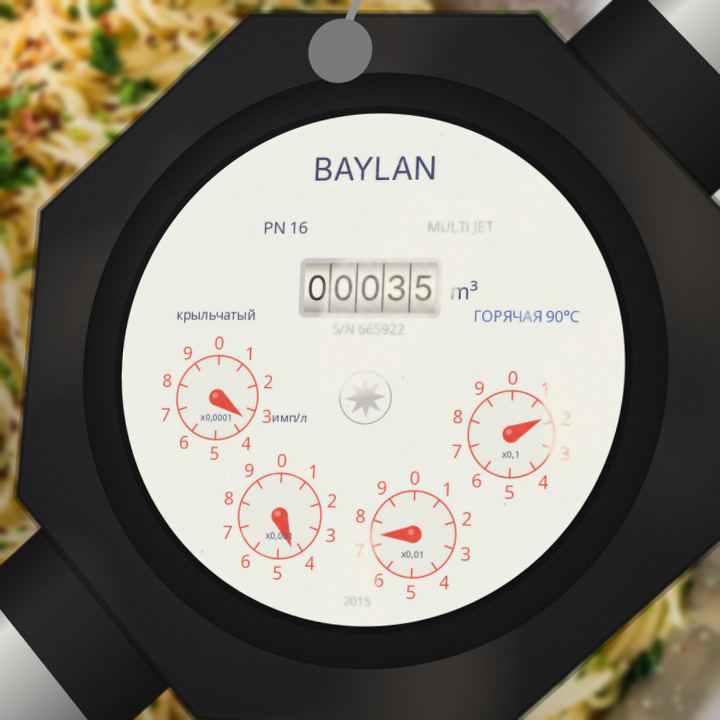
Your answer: **35.1743** m³
